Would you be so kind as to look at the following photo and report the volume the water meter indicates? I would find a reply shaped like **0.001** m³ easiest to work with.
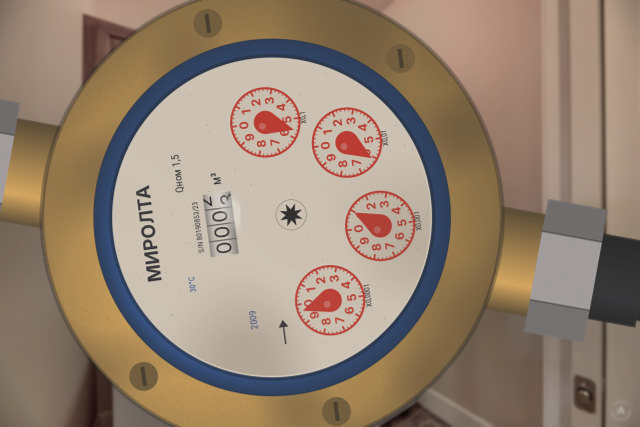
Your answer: **2.5609** m³
